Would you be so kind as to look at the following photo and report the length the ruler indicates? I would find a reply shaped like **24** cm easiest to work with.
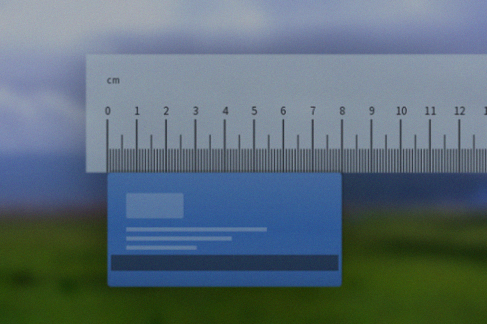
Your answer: **8** cm
